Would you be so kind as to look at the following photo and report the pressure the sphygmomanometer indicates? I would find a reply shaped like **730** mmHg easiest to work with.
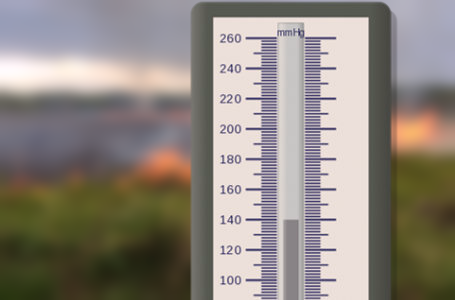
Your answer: **140** mmHg
